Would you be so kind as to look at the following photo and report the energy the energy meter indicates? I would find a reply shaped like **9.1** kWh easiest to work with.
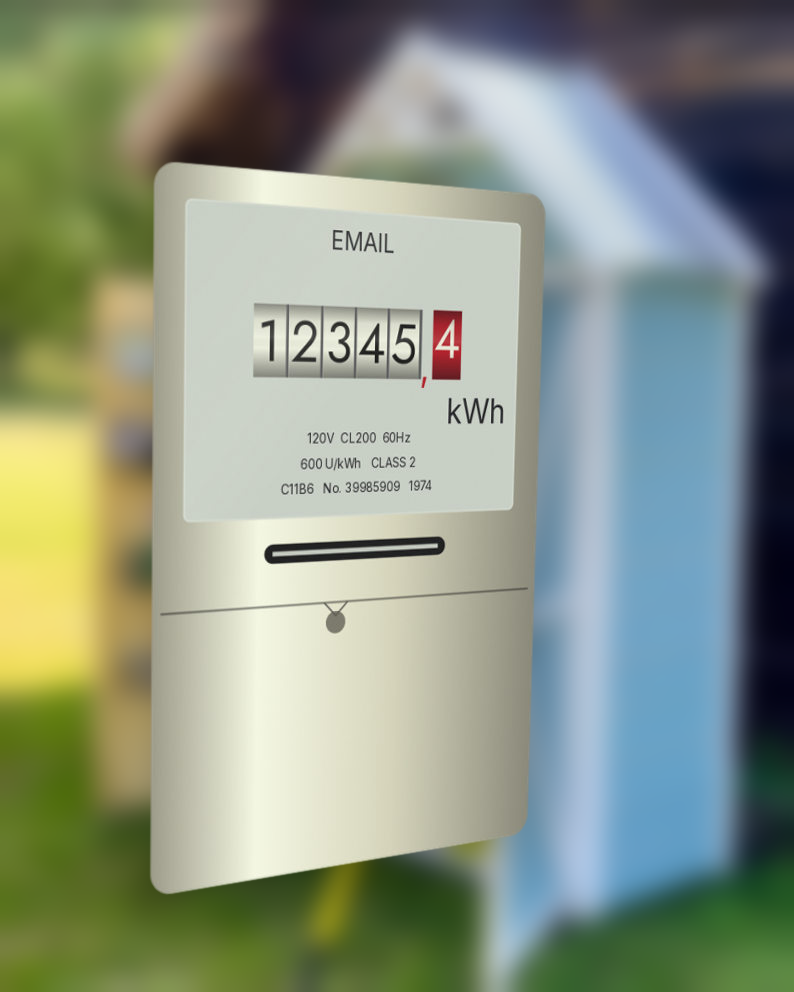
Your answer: **12345.4** kWh
